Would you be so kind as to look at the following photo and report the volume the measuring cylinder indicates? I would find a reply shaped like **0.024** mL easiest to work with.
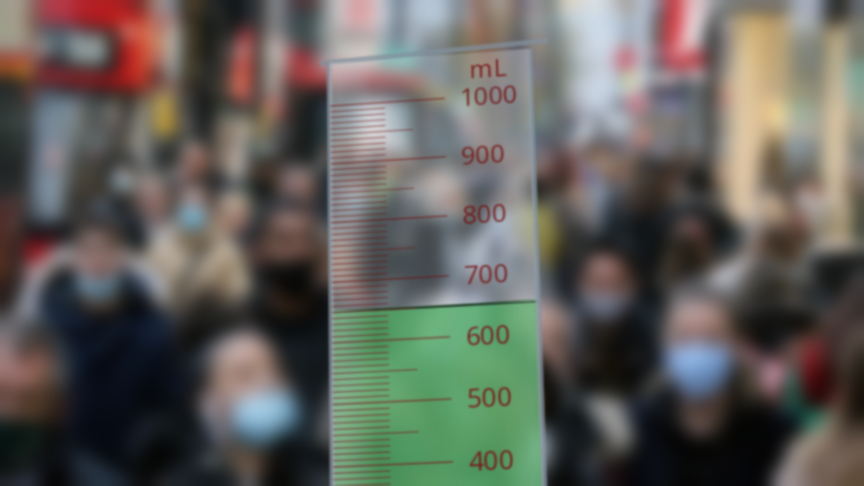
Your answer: **650** mL
